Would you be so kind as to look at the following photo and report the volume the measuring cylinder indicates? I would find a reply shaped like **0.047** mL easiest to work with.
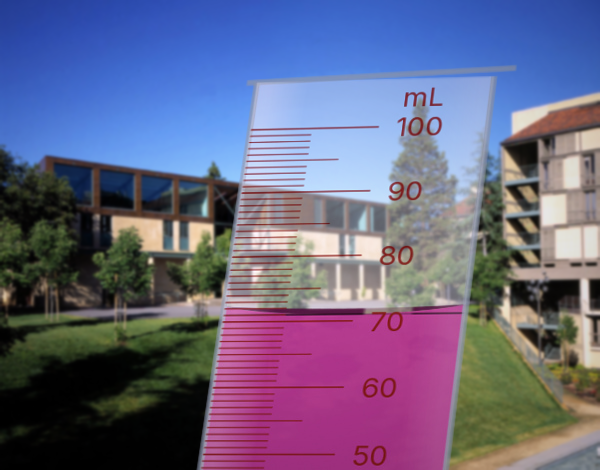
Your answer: **71** mL
